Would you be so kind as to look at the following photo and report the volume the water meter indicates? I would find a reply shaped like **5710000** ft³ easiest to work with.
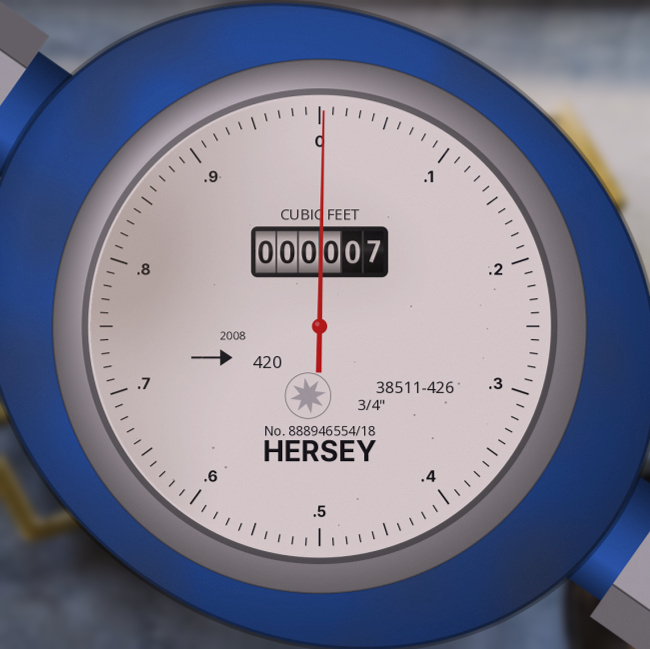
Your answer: **7.00** ft³
